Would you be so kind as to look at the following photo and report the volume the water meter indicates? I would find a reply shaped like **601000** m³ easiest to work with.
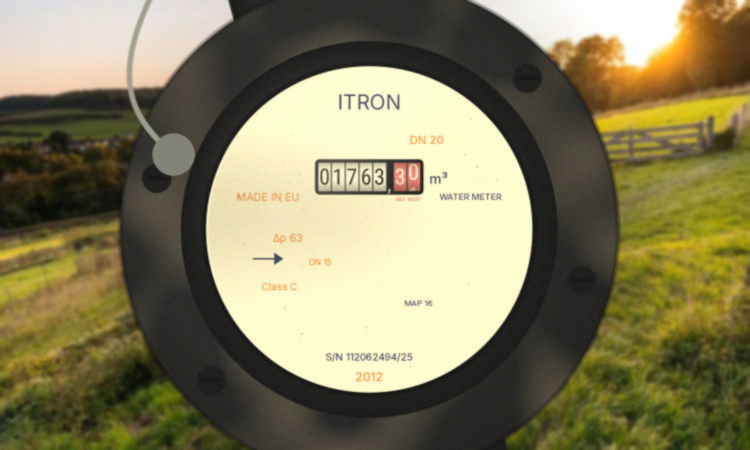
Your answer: **1763.30** m³
